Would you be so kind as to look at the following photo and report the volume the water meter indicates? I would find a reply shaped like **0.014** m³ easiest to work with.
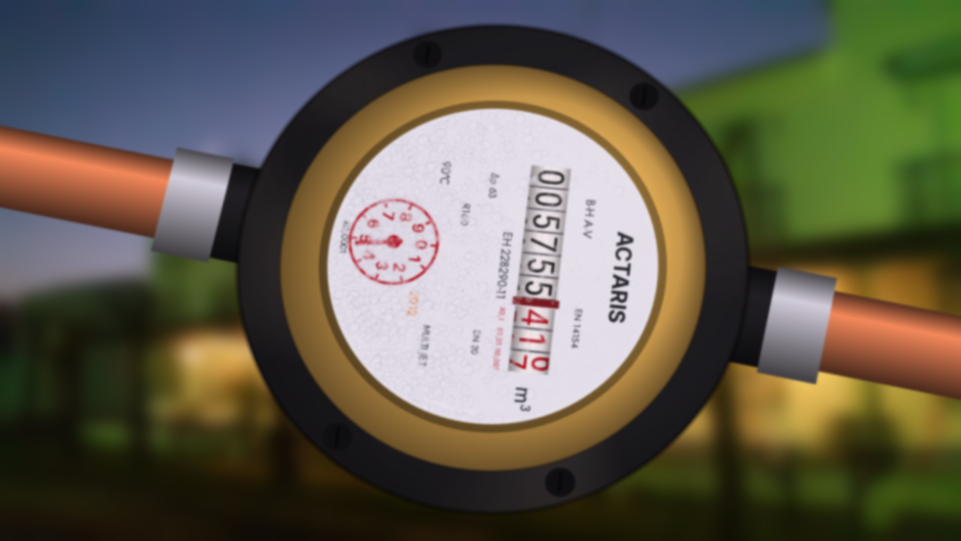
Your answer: **5755.4164** m³
